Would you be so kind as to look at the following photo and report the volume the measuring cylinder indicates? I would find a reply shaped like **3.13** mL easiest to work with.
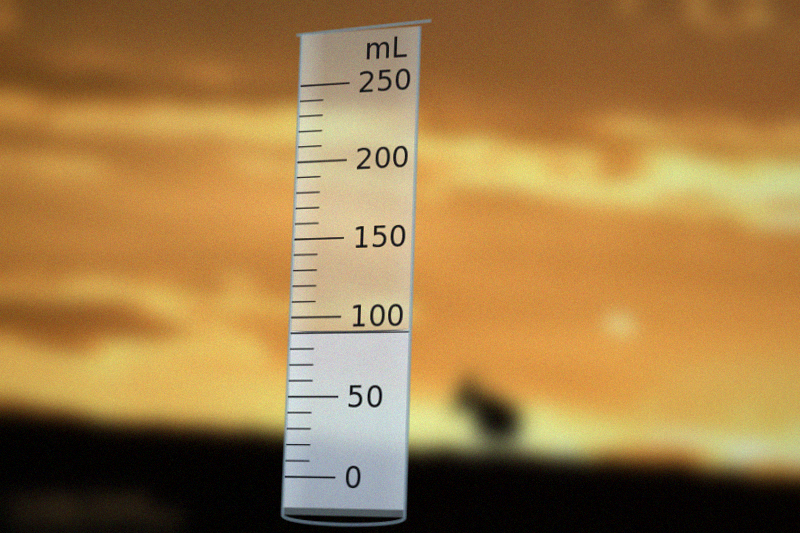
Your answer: **90** mL
